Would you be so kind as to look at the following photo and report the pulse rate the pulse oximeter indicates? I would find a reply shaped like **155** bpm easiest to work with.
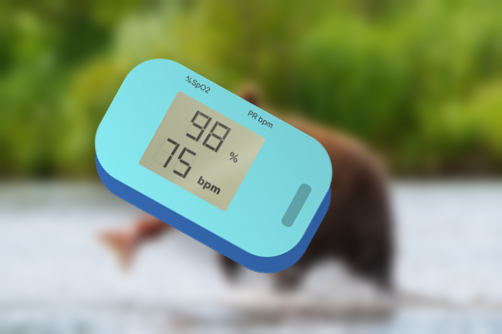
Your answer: **75** bpm
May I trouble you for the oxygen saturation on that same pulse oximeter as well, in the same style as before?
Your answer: **98** %
